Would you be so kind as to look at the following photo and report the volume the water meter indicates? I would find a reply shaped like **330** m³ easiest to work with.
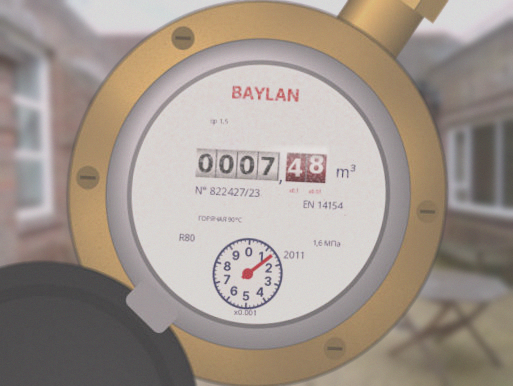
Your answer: **7.481** m³
